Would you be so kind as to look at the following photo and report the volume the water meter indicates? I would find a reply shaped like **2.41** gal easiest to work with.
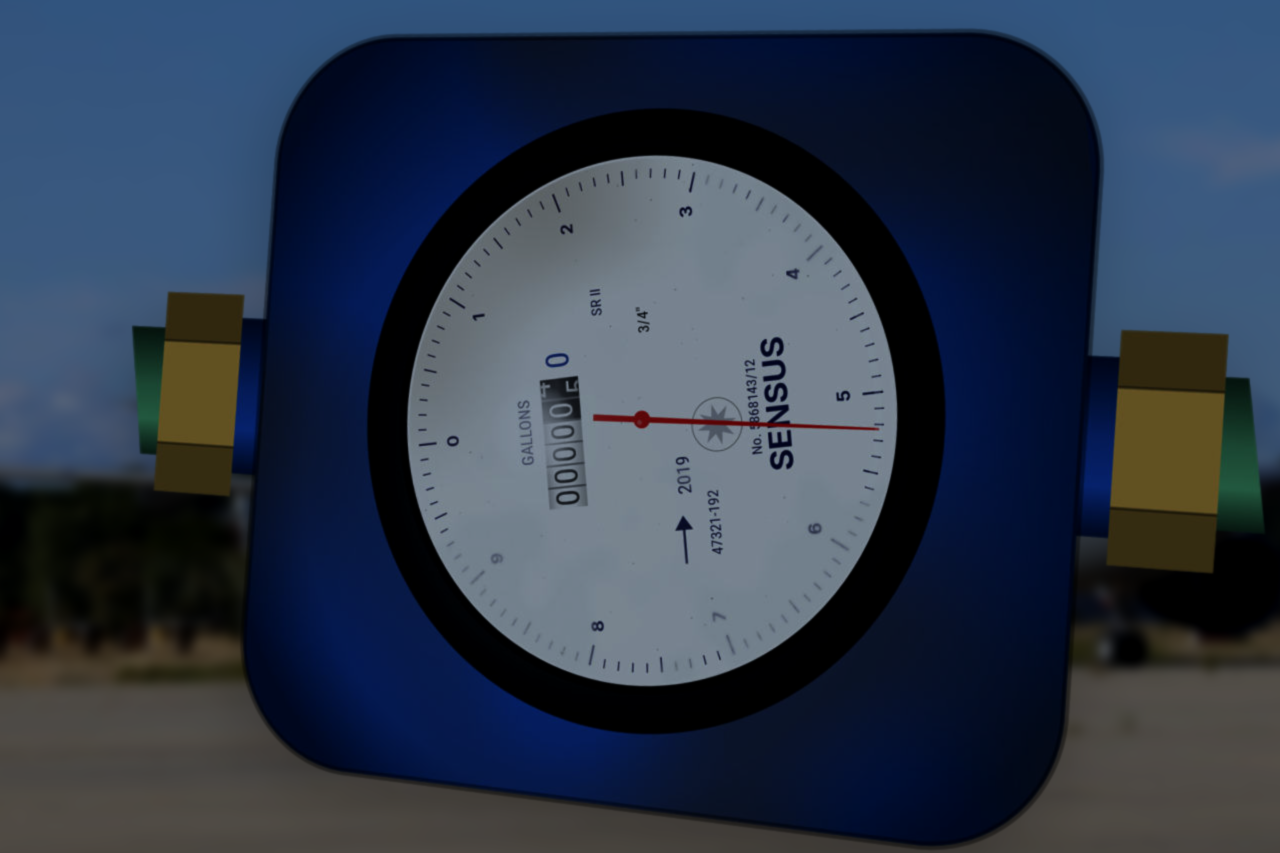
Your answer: **45.2** gal
